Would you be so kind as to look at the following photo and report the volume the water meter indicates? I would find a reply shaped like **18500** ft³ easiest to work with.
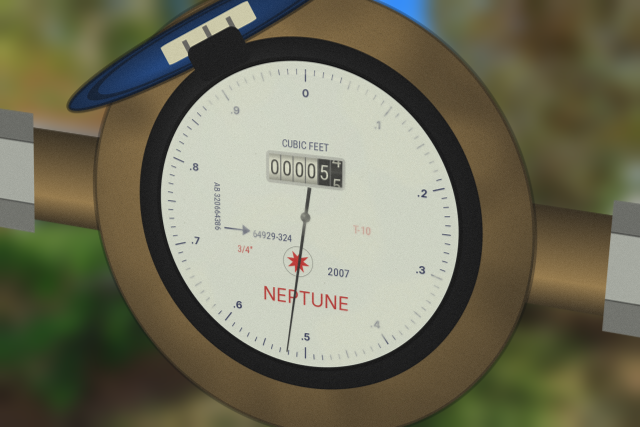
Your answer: **54.52** ft³
